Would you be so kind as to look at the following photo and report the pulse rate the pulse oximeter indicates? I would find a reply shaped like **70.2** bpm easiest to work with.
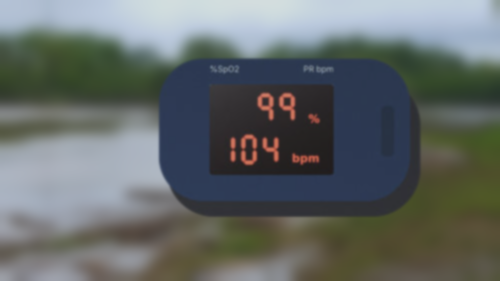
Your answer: **104** bpm
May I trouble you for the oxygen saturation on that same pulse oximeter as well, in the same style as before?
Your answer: **99** %
